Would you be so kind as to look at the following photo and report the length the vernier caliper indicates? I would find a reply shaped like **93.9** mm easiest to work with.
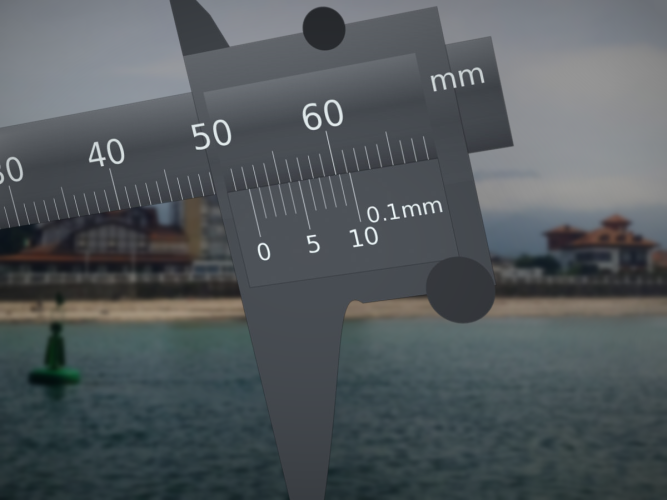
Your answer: **52.2** mm
